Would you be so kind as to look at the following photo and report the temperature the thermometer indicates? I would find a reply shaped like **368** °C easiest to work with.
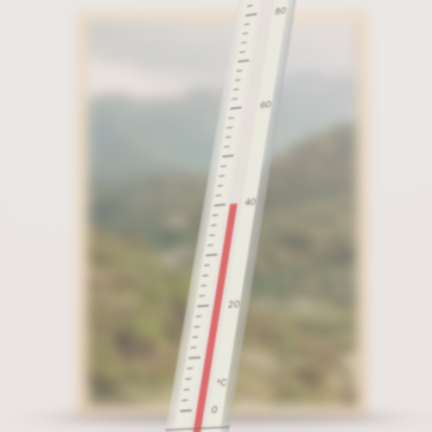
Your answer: **40** °C
